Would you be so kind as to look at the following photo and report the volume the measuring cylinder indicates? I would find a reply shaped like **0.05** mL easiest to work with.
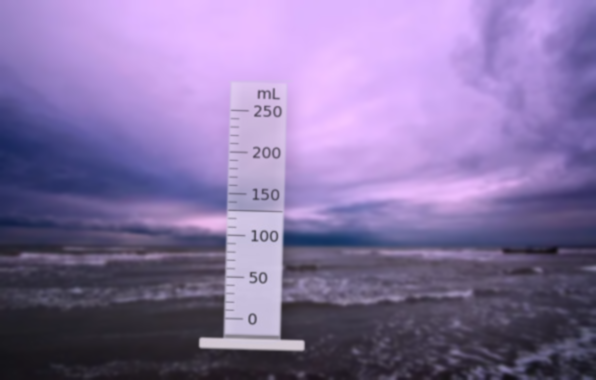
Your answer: **130** mL
